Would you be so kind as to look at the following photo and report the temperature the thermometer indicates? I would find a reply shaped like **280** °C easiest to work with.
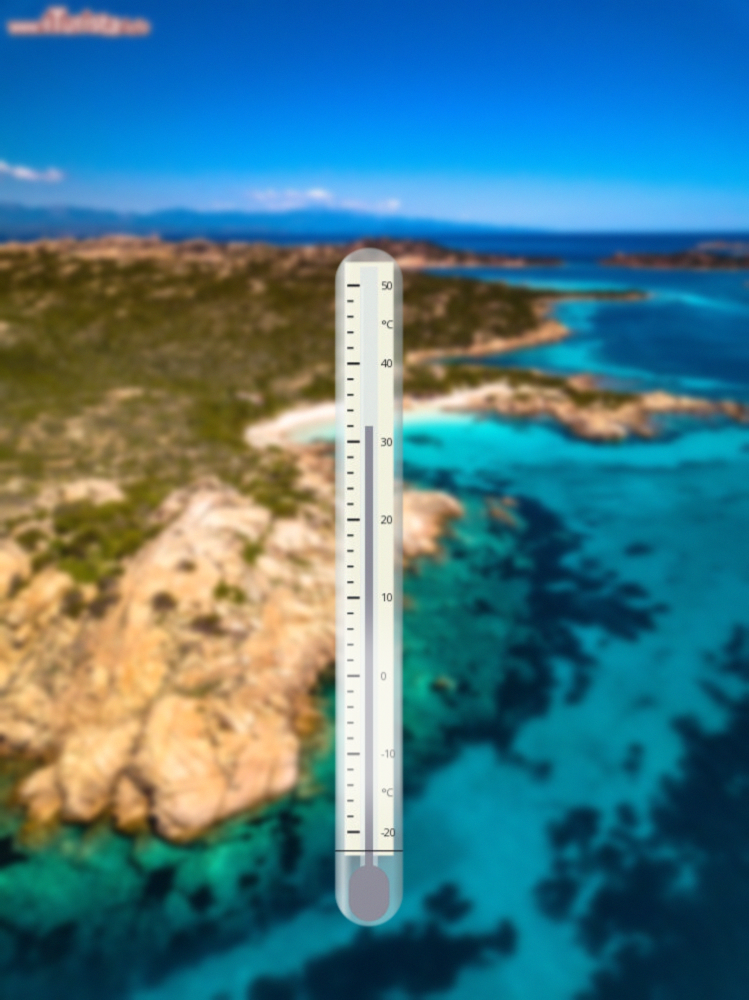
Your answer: **32** °C
